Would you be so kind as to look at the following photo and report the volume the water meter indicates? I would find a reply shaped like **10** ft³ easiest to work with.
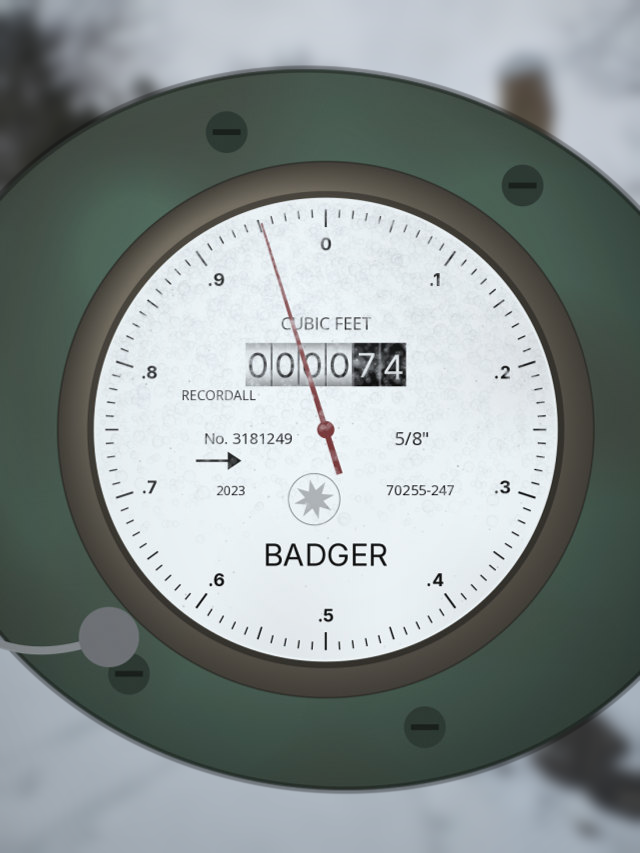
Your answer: **73.95** ft³
